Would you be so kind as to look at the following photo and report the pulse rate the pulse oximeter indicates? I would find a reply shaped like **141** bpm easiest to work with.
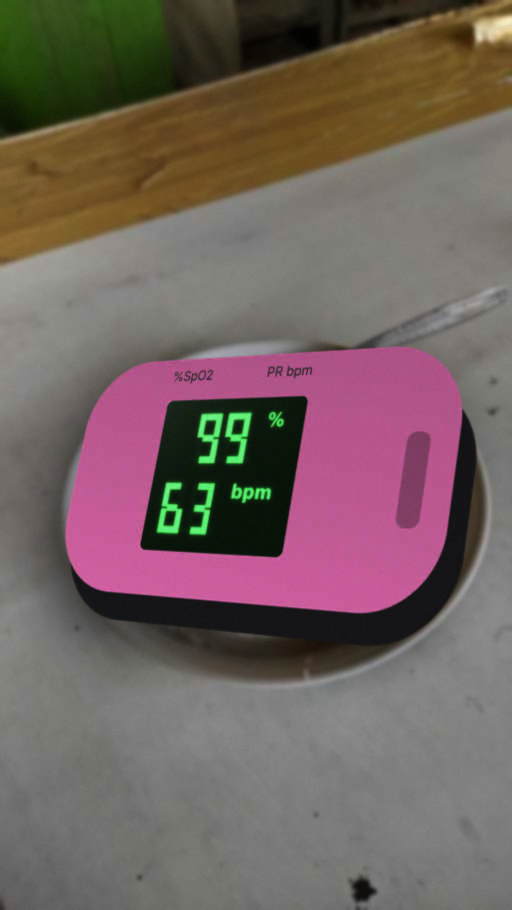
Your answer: **63** bpm
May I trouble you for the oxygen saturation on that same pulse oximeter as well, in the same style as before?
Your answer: **99** %
